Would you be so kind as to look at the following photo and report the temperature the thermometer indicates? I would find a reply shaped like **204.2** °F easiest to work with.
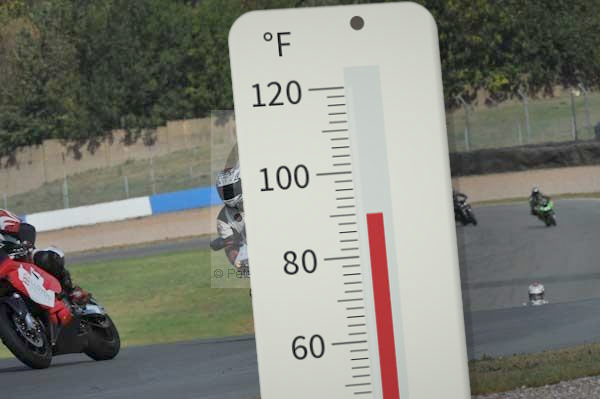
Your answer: **90** °F
